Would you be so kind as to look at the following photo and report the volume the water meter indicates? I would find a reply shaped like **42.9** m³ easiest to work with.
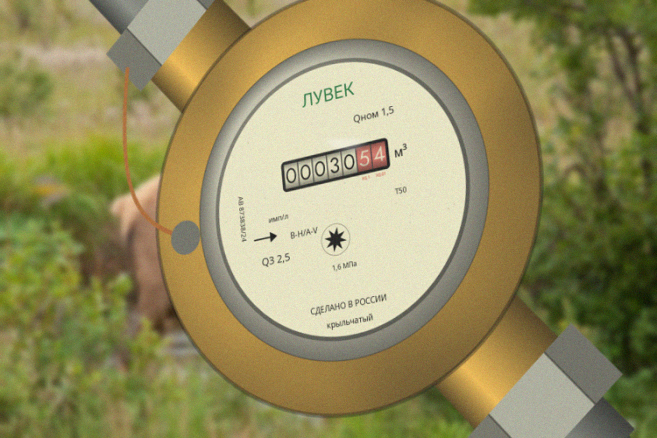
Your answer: **30.54** m³
